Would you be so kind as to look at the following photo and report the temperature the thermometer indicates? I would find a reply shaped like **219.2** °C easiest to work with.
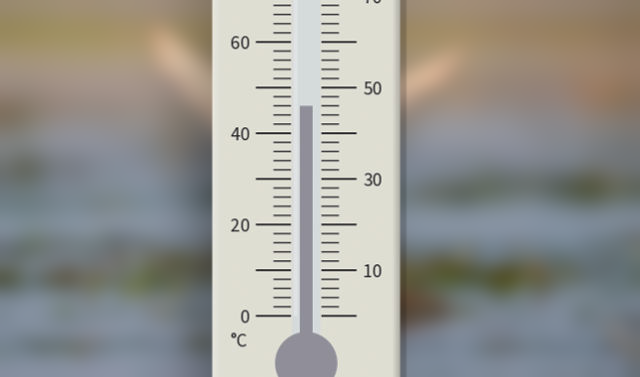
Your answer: **46** °C
